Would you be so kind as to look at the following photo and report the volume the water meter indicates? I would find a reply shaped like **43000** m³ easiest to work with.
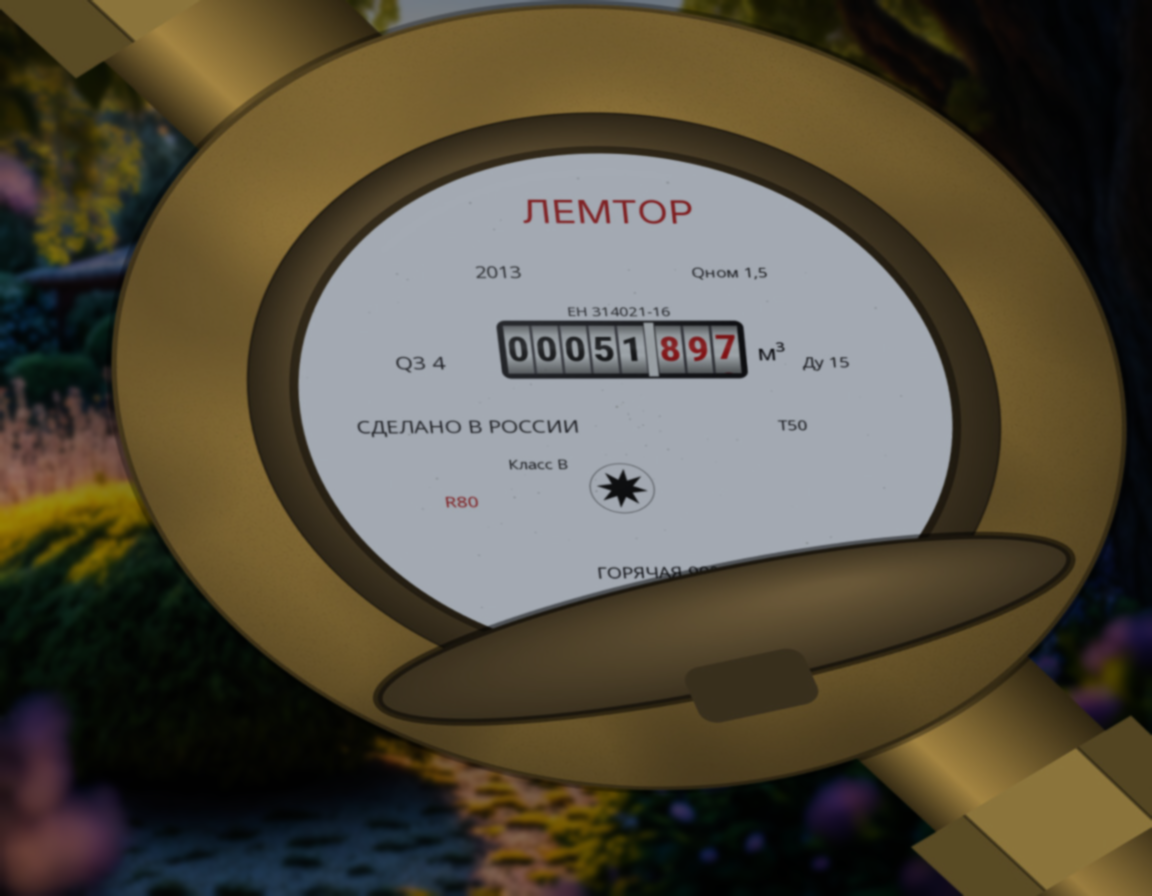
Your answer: **51.897** m³
